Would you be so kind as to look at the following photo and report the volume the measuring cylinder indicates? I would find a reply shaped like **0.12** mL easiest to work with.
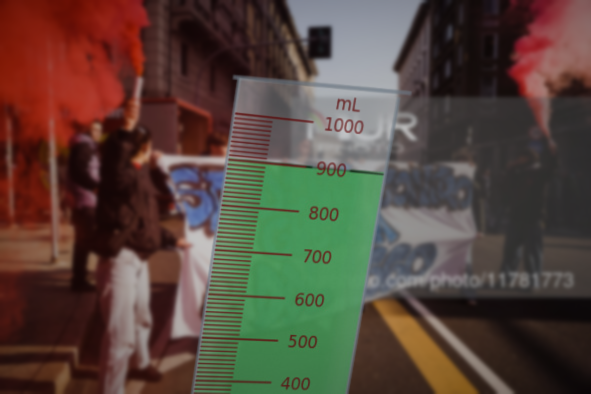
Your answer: **900** mL
